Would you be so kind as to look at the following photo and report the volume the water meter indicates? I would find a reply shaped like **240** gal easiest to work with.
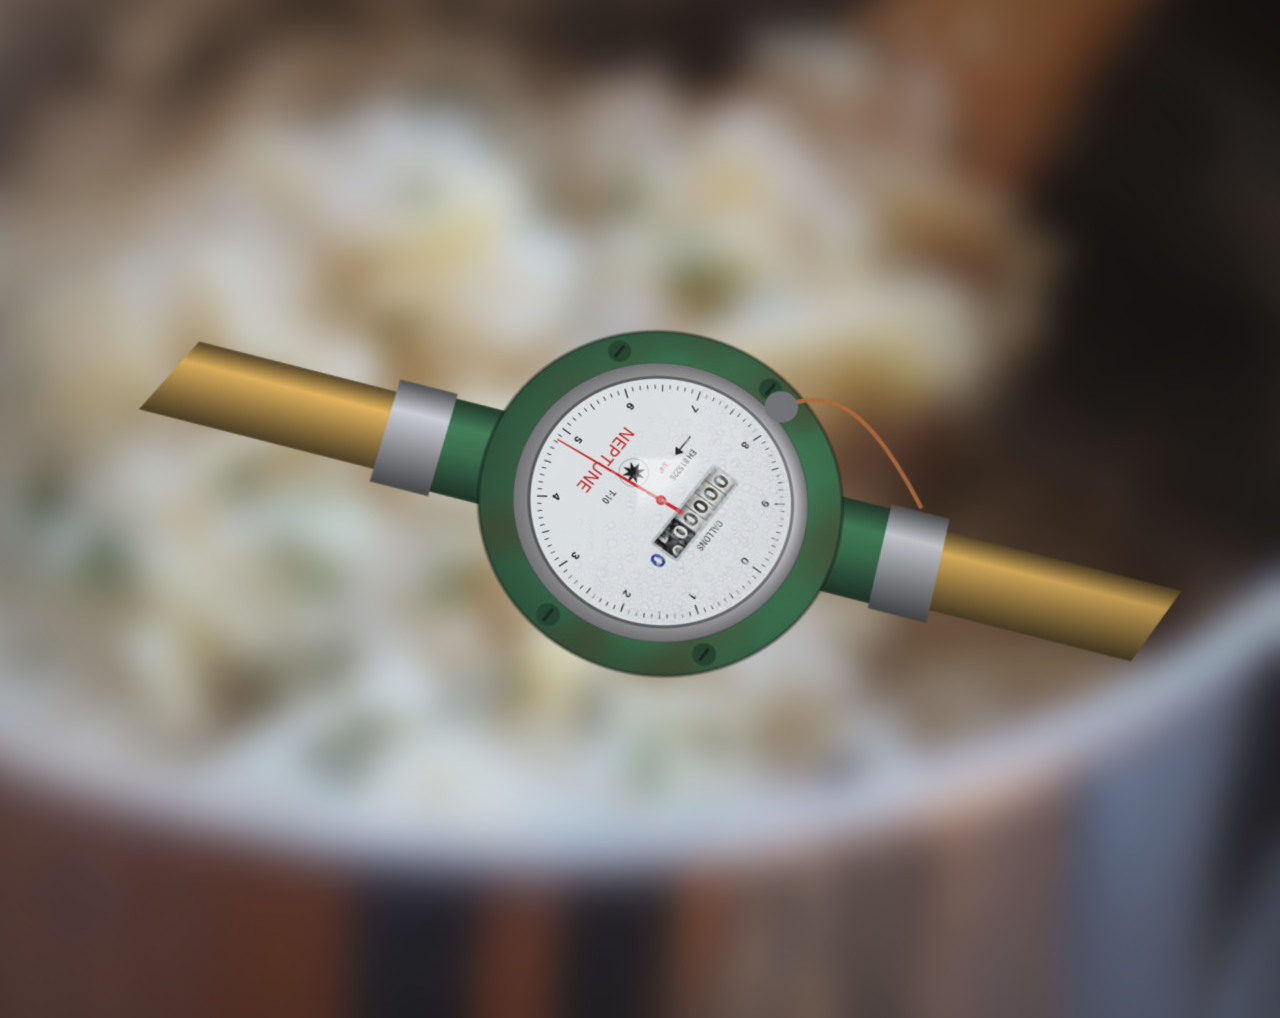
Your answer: **4.8** gal
